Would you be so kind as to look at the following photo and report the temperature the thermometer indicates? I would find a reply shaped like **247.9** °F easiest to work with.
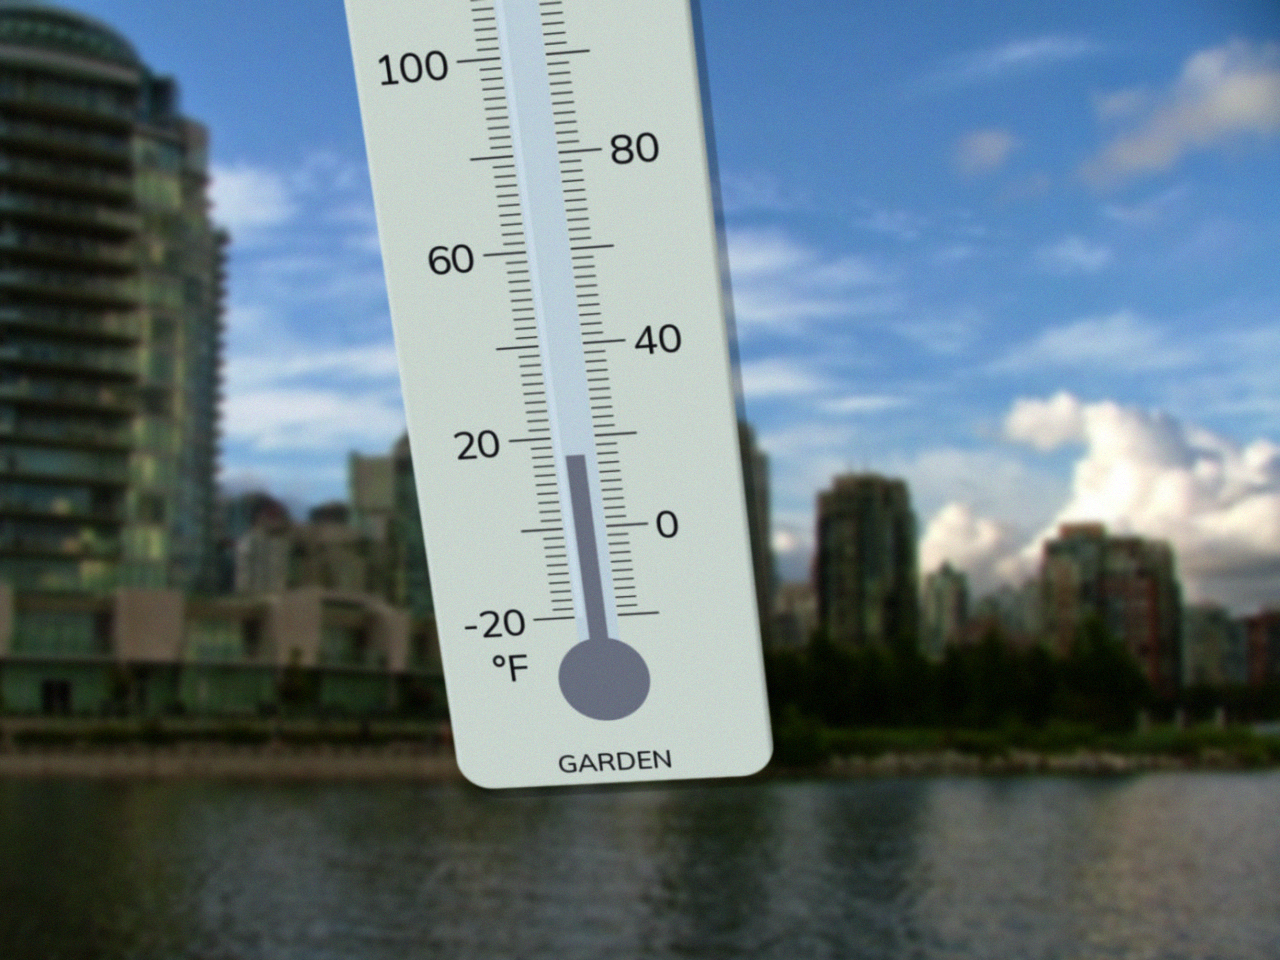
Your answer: **16** °F
